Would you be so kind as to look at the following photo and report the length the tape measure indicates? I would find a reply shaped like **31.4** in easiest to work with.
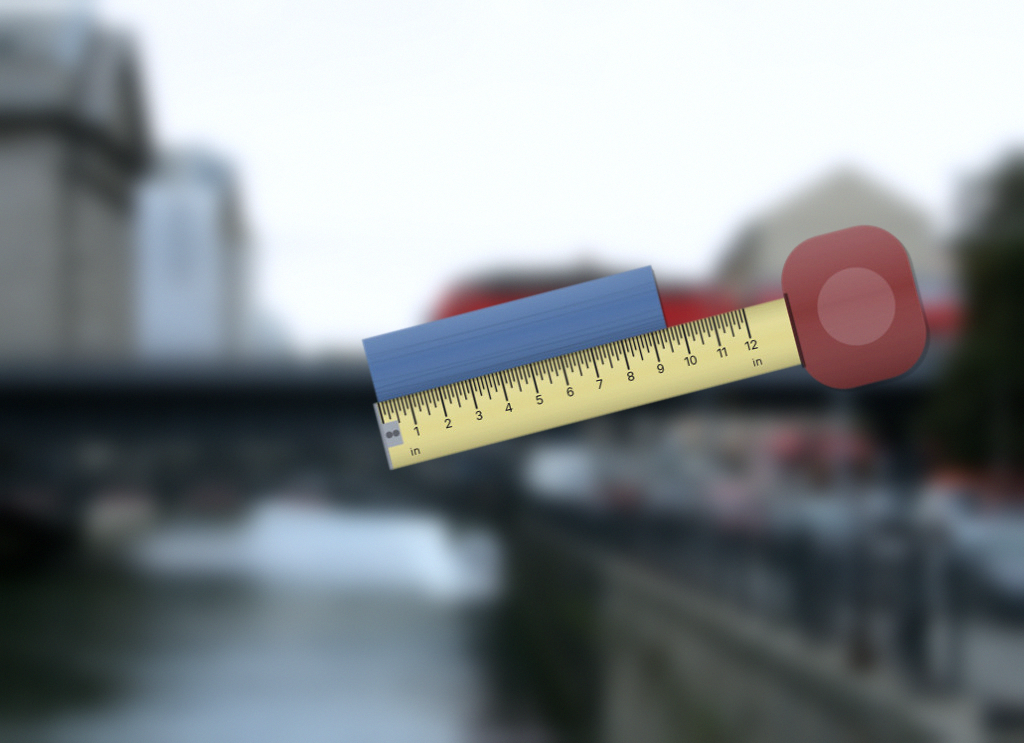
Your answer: **9.5** in
